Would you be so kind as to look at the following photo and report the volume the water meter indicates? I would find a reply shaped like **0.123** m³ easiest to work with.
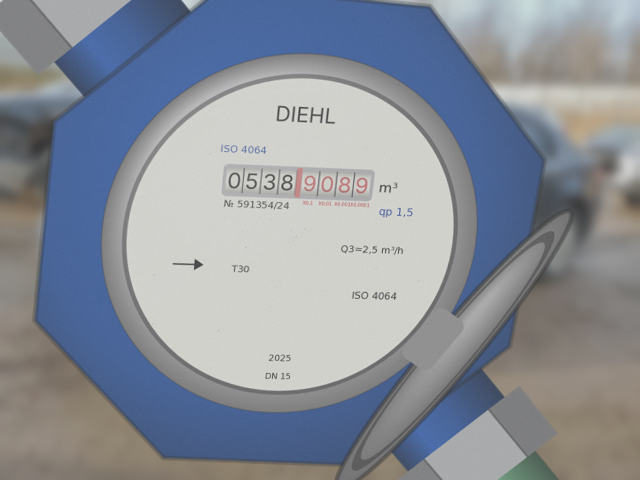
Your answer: **538.9089** m³
